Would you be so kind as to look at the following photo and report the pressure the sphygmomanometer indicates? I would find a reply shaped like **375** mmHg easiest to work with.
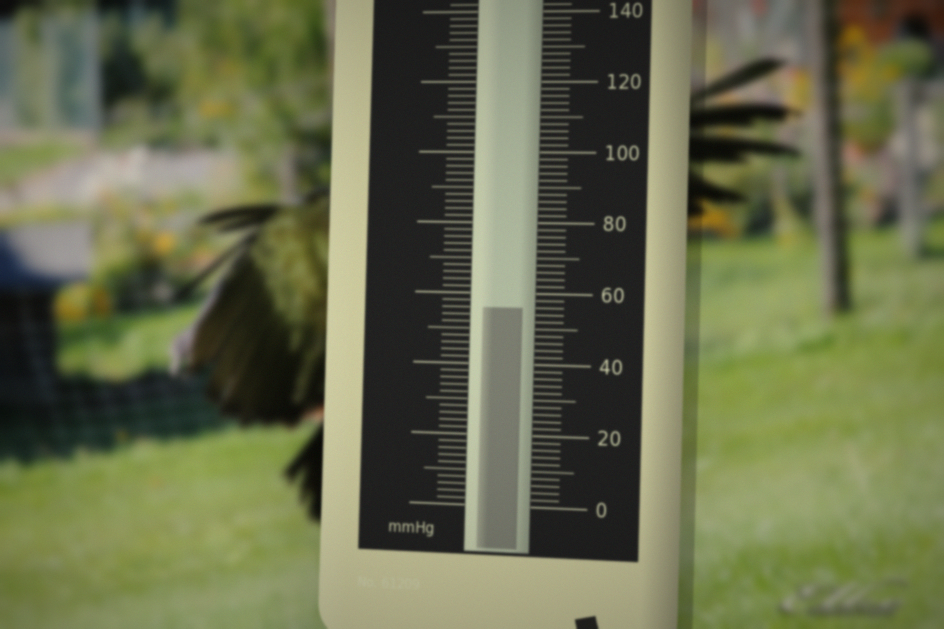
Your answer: **56** mmHg
